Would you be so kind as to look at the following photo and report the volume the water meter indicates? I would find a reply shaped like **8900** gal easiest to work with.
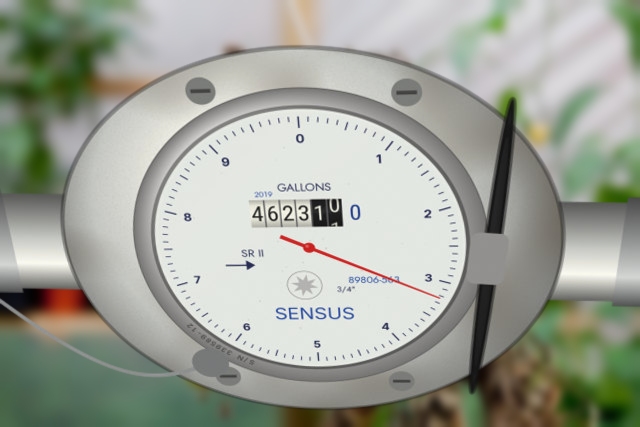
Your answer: **4623103.2** gal
